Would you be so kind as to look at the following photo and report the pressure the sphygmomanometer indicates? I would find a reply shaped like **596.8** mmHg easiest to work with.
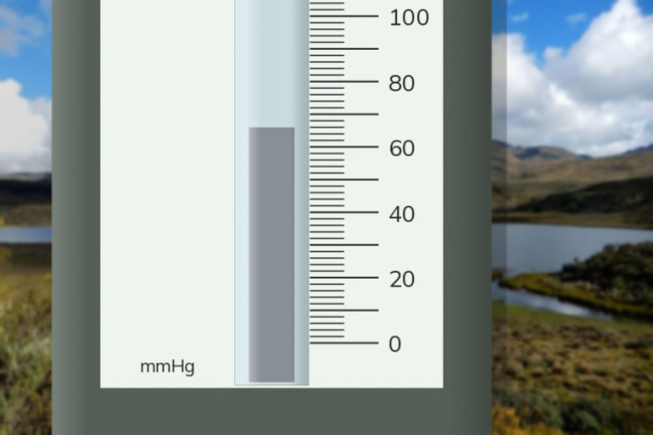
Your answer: **66** mmHg
